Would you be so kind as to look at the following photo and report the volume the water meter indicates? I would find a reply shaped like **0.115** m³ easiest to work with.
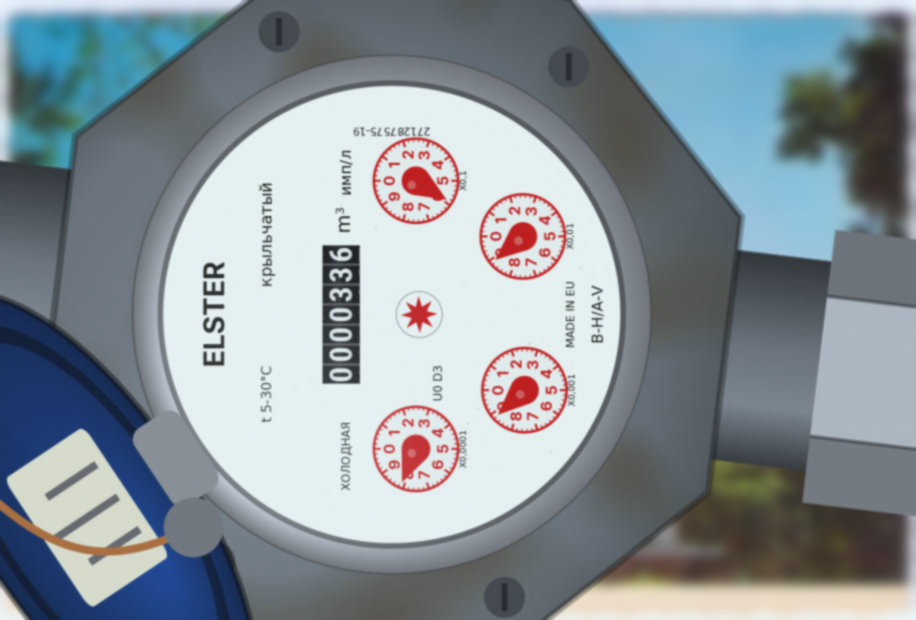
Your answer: **336.5888** m³
